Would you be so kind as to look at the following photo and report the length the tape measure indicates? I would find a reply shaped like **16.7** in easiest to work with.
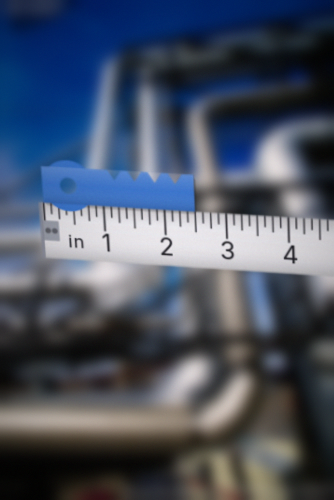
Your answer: **2.5** in
